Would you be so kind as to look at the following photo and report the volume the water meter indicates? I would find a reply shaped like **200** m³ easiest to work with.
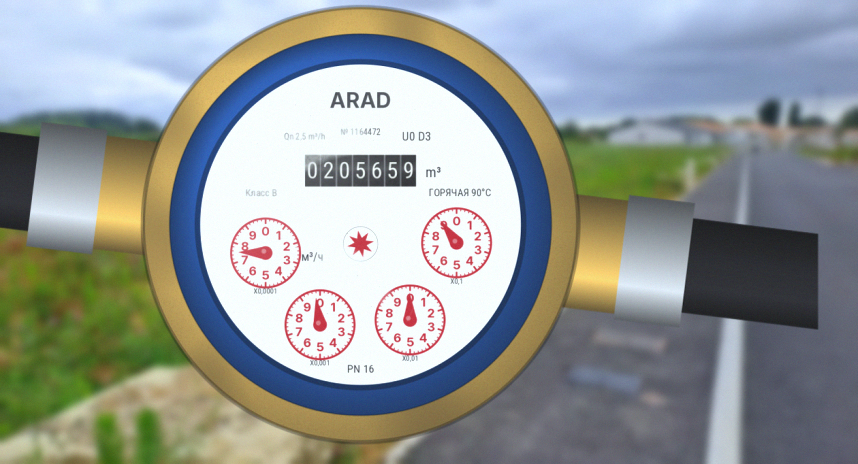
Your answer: **205659.8997** m³
